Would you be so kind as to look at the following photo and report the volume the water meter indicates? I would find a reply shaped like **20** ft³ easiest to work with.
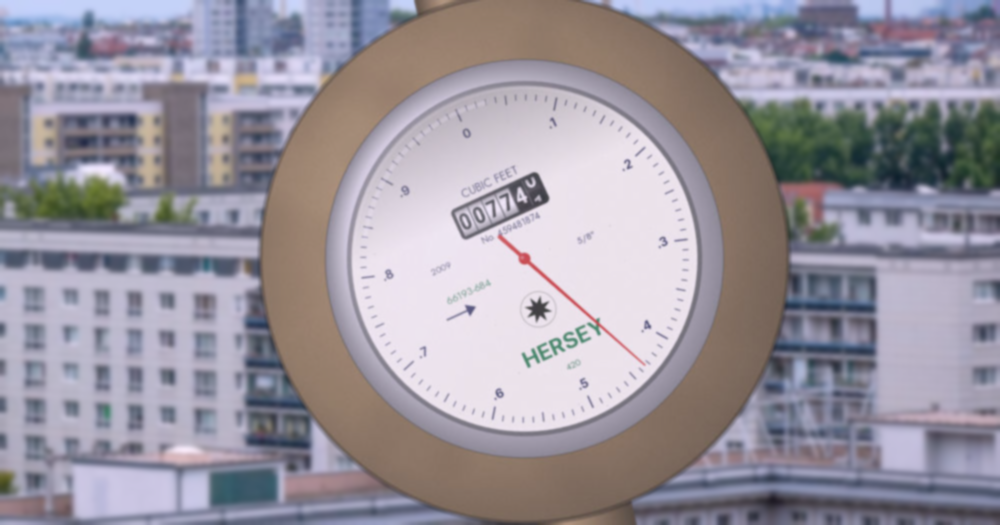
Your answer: **7740.43** ft³
